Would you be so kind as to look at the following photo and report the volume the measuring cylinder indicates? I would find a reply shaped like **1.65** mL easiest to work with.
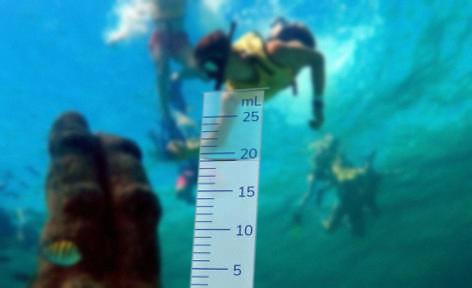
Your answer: **19** mL
